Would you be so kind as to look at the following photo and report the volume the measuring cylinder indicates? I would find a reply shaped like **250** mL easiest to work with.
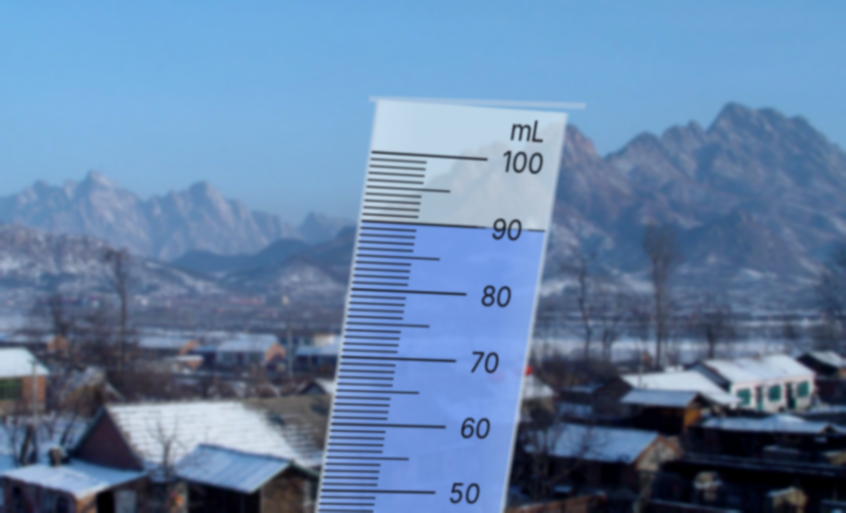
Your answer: **90** mL
